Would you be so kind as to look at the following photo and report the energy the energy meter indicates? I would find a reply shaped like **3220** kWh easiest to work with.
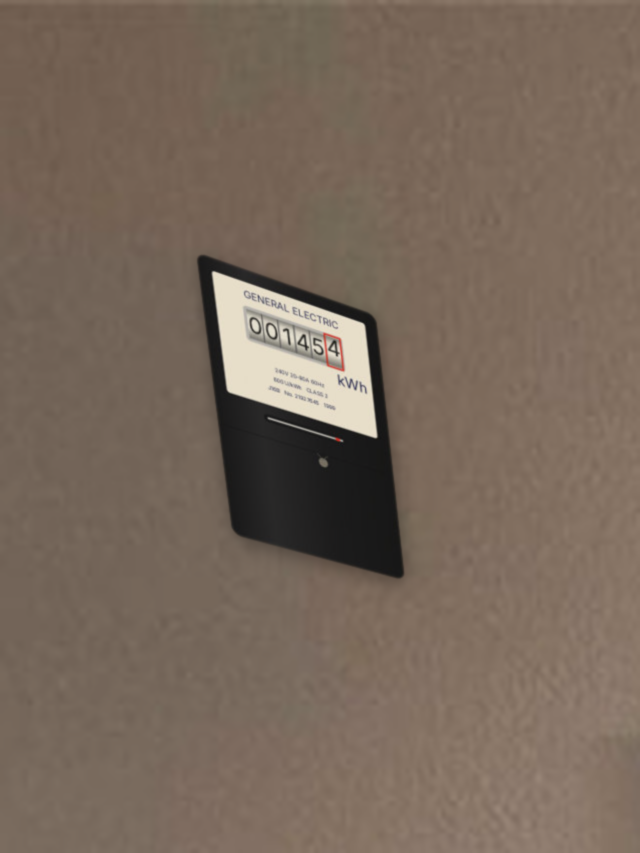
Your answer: **145.4** kWh
